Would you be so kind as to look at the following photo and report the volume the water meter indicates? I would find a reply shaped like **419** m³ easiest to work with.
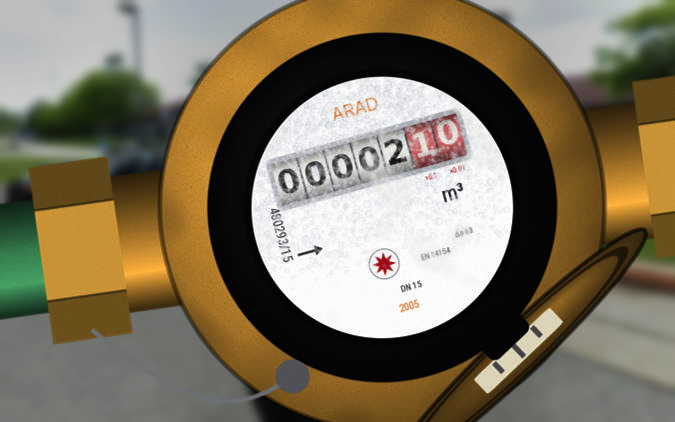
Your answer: **2.10** m³
